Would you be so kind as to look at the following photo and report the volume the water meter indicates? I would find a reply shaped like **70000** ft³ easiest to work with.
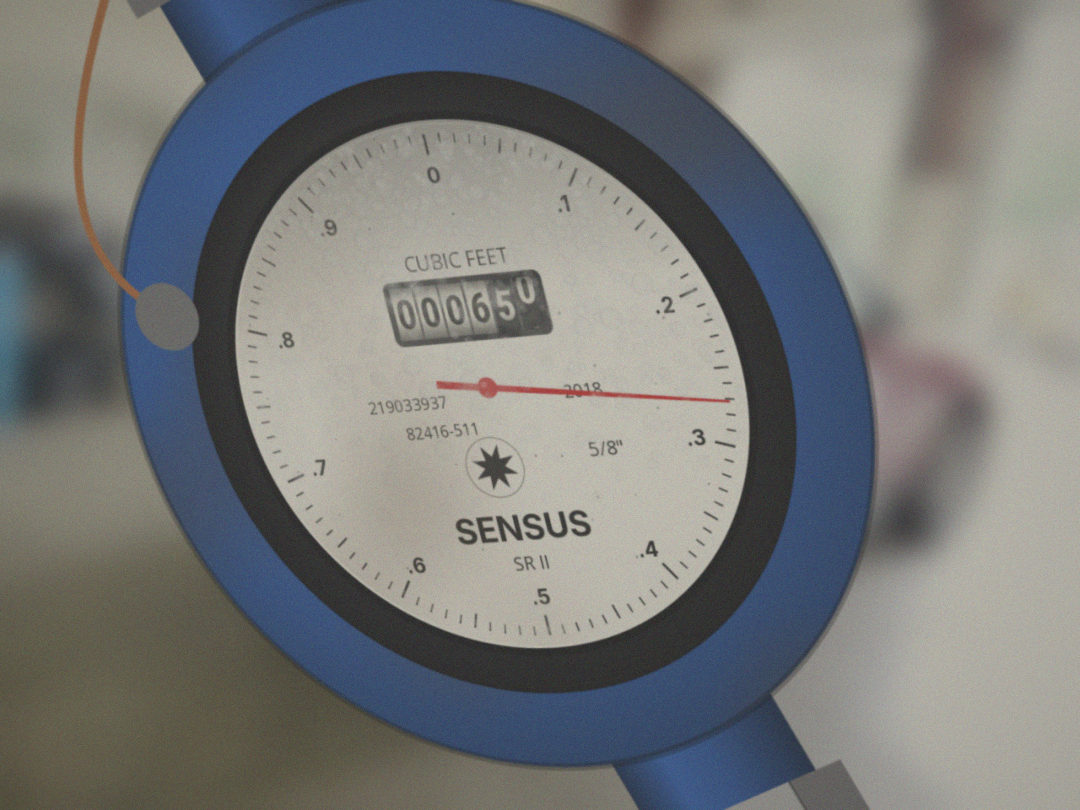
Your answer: **650.27** ft³
